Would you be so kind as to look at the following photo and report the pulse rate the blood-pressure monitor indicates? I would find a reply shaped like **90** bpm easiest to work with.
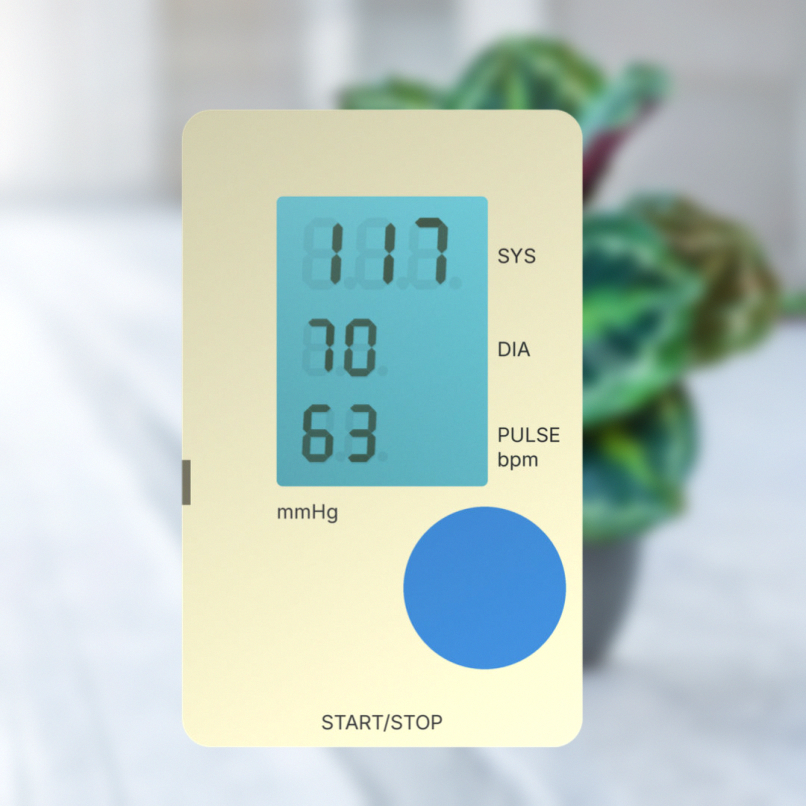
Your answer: **63** bpm
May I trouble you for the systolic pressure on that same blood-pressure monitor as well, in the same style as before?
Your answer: **117** mmHg
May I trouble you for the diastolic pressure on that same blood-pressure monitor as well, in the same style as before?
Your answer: **70** mmHg
